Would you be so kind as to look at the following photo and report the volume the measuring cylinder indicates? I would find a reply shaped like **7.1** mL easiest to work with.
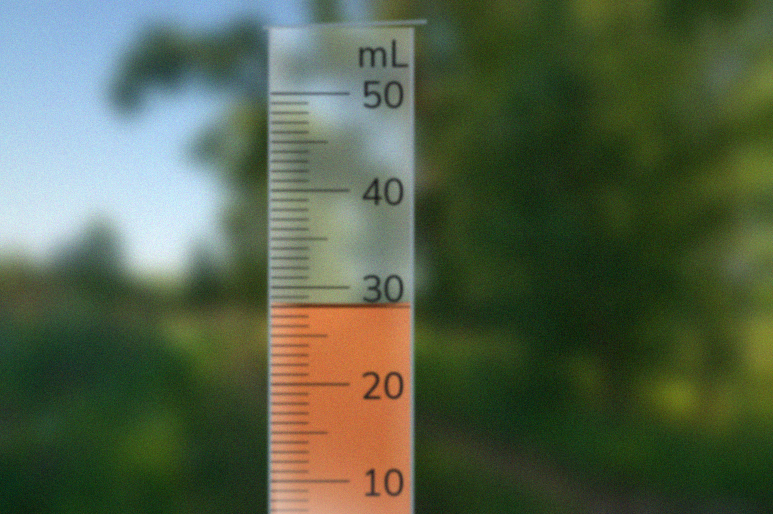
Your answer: **28** mL
